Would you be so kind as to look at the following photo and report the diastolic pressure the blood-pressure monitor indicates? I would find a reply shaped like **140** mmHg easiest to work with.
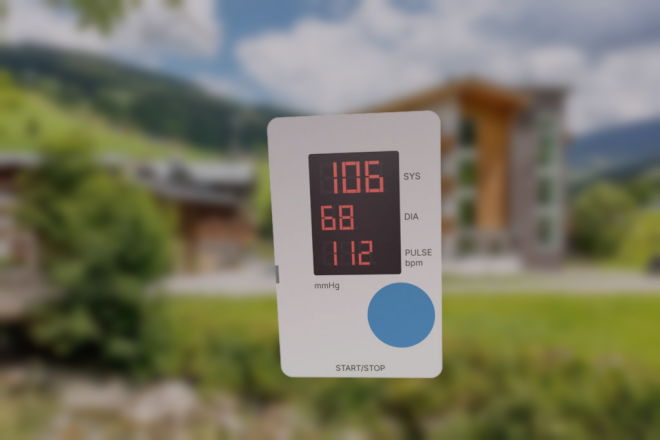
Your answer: **68** mmHg
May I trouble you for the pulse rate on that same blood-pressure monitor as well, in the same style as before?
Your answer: **112** bpm
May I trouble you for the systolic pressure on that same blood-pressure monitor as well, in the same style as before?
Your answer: **106** mmHg
